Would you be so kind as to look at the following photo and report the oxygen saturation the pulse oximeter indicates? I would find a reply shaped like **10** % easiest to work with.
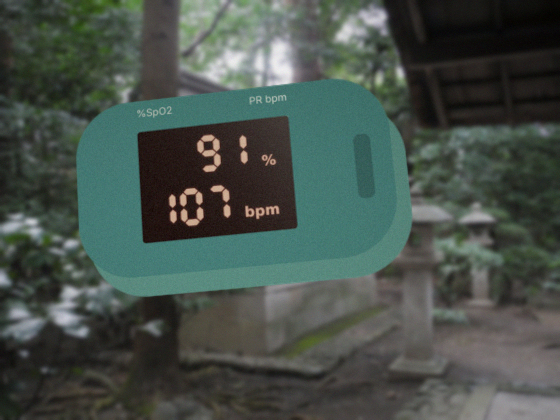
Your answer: **91** %
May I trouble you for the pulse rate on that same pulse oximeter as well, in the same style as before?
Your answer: **107** bpm
